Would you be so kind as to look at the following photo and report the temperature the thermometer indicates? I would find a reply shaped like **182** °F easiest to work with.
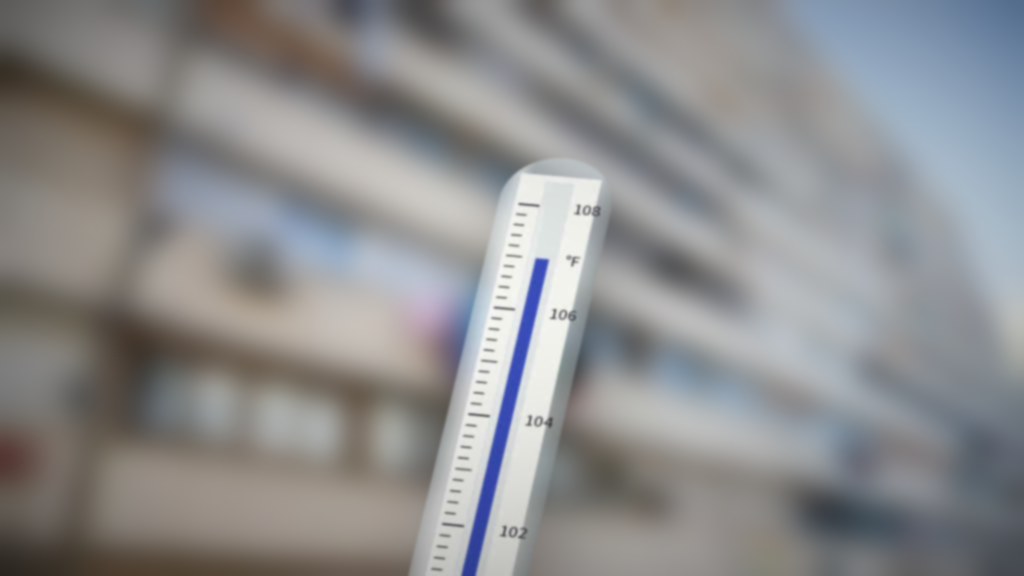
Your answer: **107** °F
